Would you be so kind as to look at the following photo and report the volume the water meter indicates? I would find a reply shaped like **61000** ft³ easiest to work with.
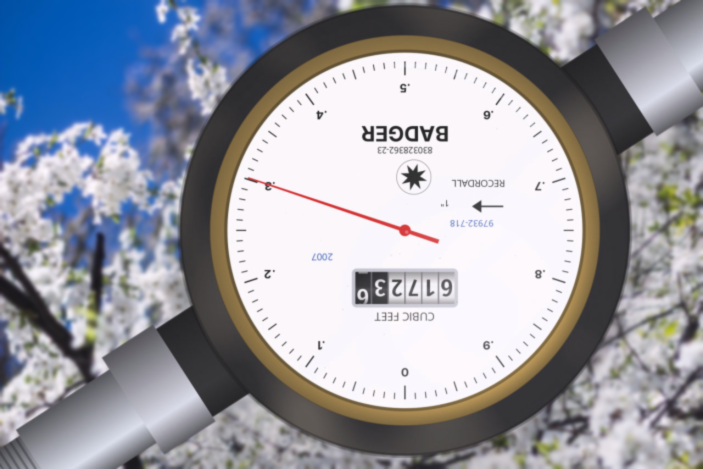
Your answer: **617236.30** ft³
